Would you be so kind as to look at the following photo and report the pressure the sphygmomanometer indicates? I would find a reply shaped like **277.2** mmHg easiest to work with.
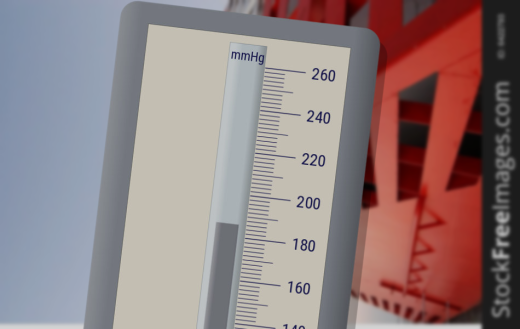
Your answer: **186** mmHg
